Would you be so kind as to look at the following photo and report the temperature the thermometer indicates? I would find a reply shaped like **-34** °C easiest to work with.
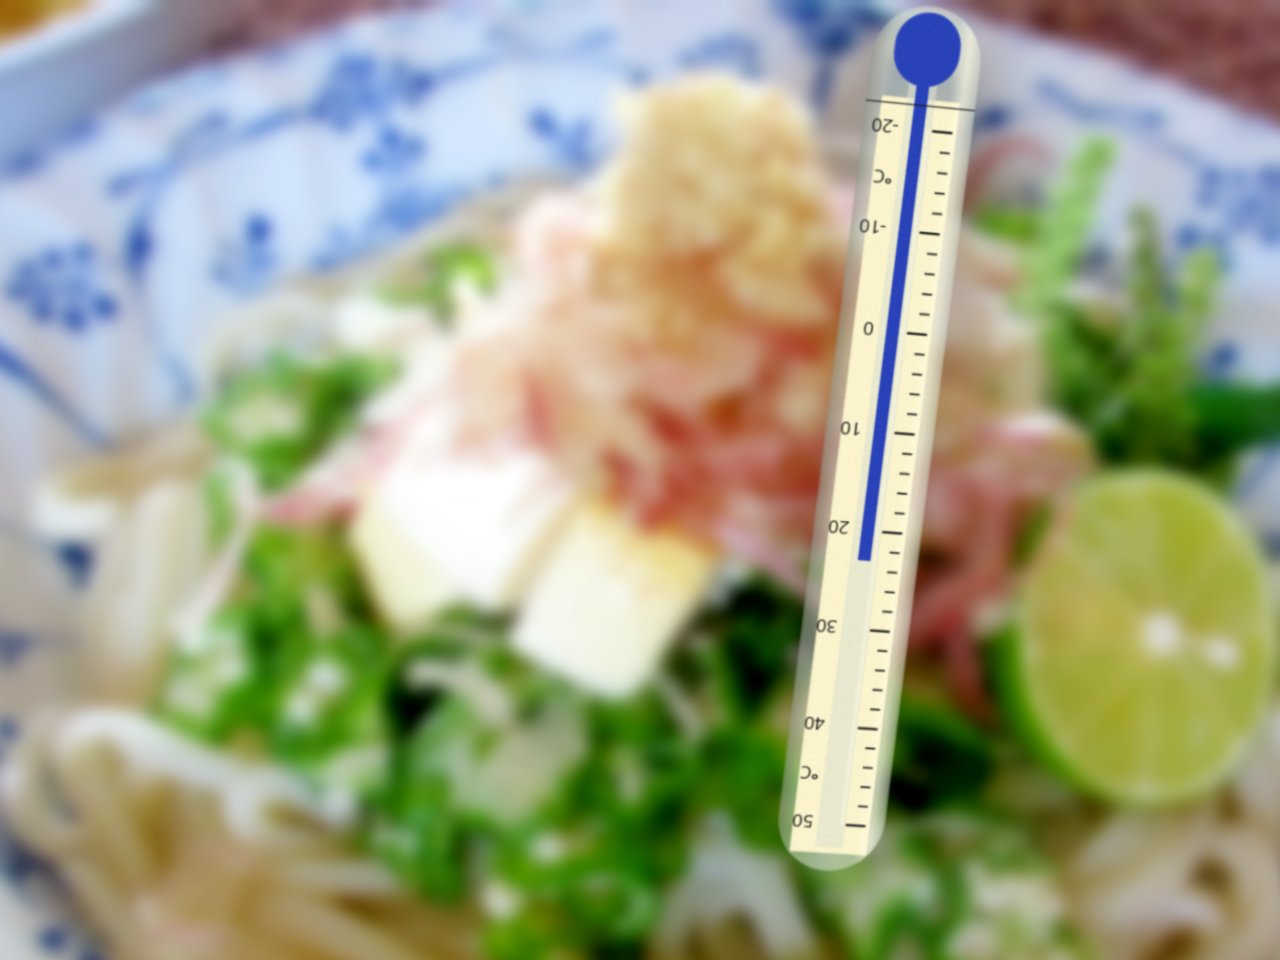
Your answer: **23** °C
